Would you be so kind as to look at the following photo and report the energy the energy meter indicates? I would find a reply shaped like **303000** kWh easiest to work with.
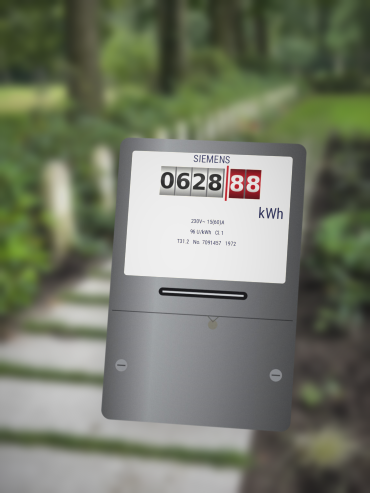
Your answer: **628.88** kWh
